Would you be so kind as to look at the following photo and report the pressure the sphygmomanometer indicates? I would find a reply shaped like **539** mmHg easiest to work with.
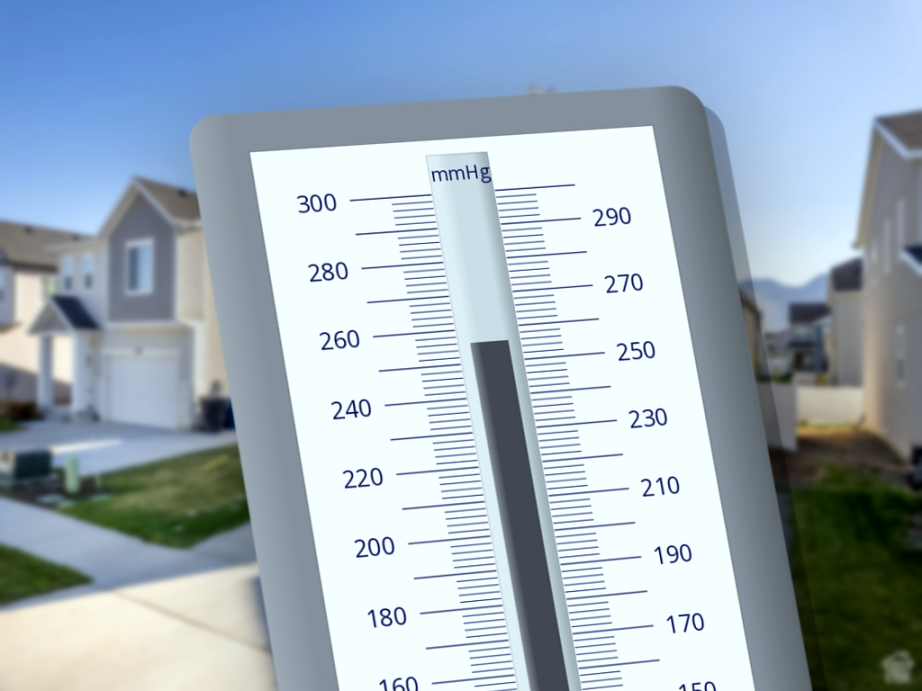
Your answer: **256** mmHg
